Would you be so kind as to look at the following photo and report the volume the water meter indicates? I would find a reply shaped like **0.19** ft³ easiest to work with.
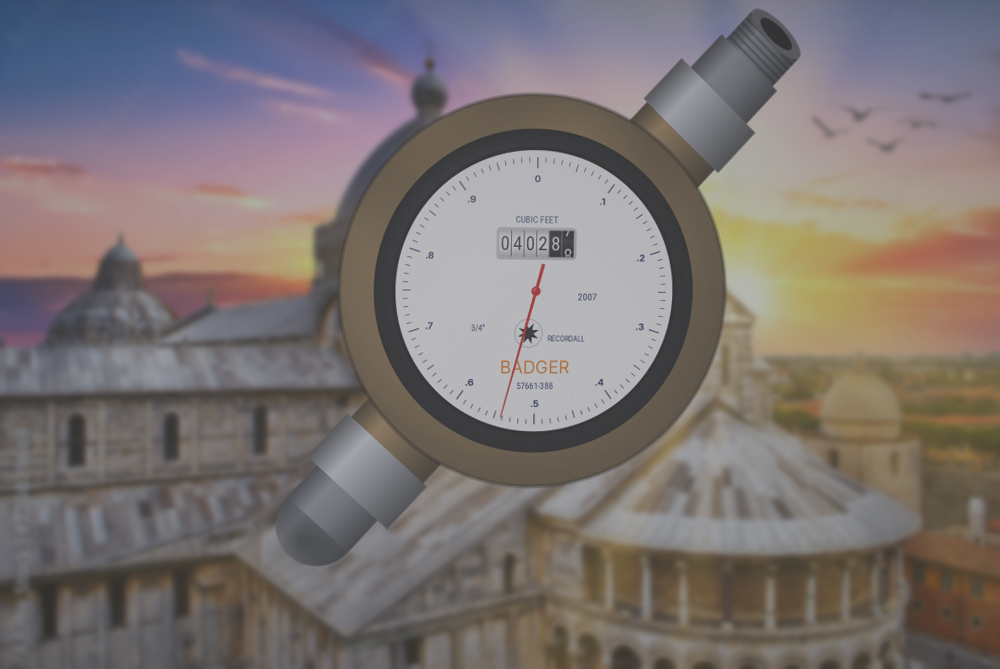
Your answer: **40287.54** ft³
